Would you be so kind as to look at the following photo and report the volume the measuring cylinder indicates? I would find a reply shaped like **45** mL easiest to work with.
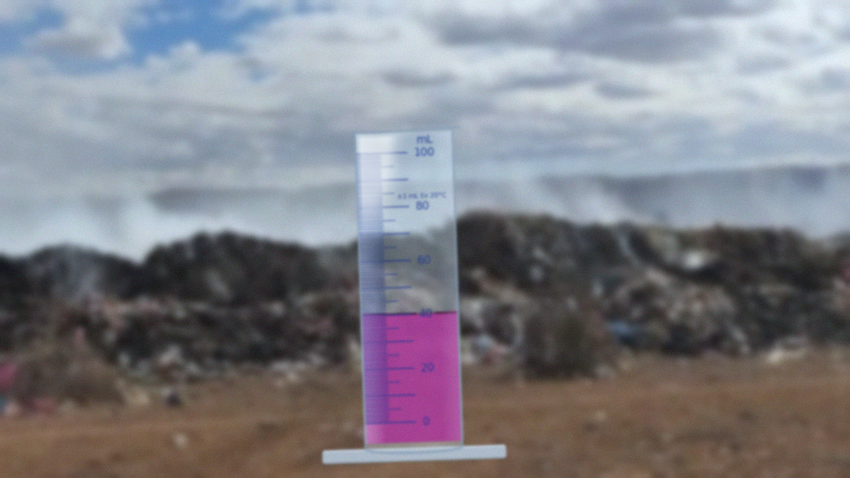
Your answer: **40** mL
